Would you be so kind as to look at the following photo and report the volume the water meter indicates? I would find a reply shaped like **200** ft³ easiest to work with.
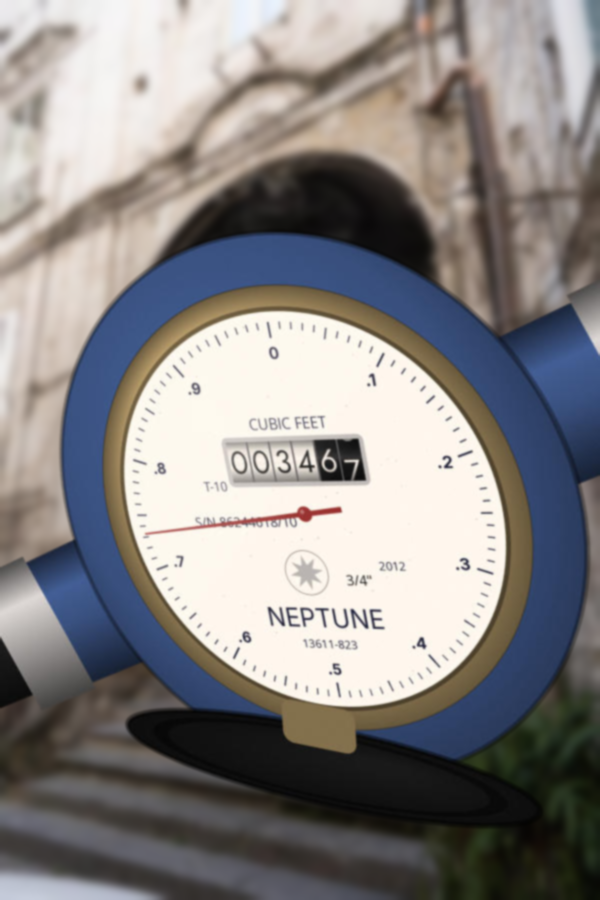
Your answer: **3466.73** ft³
